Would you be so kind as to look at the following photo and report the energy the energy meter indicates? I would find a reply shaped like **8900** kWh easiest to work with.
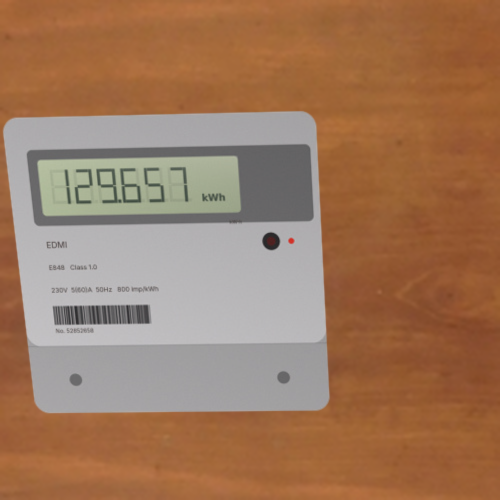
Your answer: **129.657** kWh
